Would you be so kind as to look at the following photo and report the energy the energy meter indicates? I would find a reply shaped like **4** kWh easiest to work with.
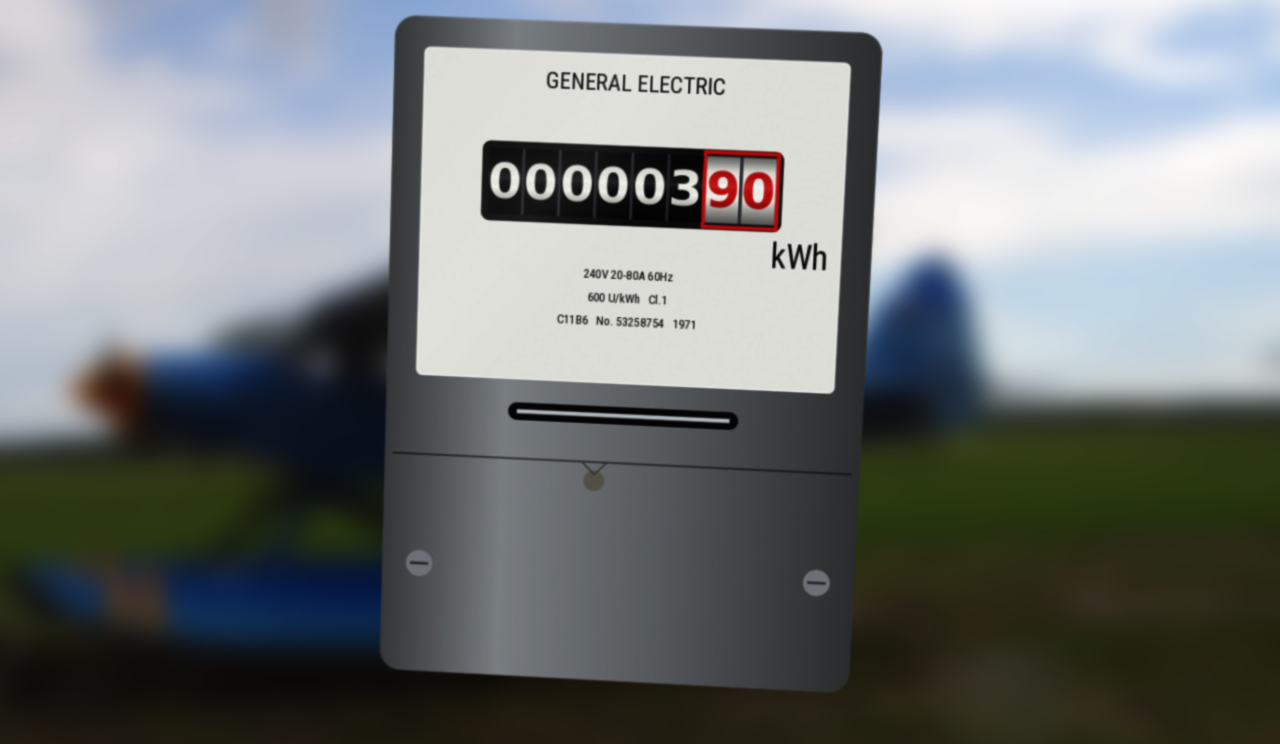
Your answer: **3.90** kWh
